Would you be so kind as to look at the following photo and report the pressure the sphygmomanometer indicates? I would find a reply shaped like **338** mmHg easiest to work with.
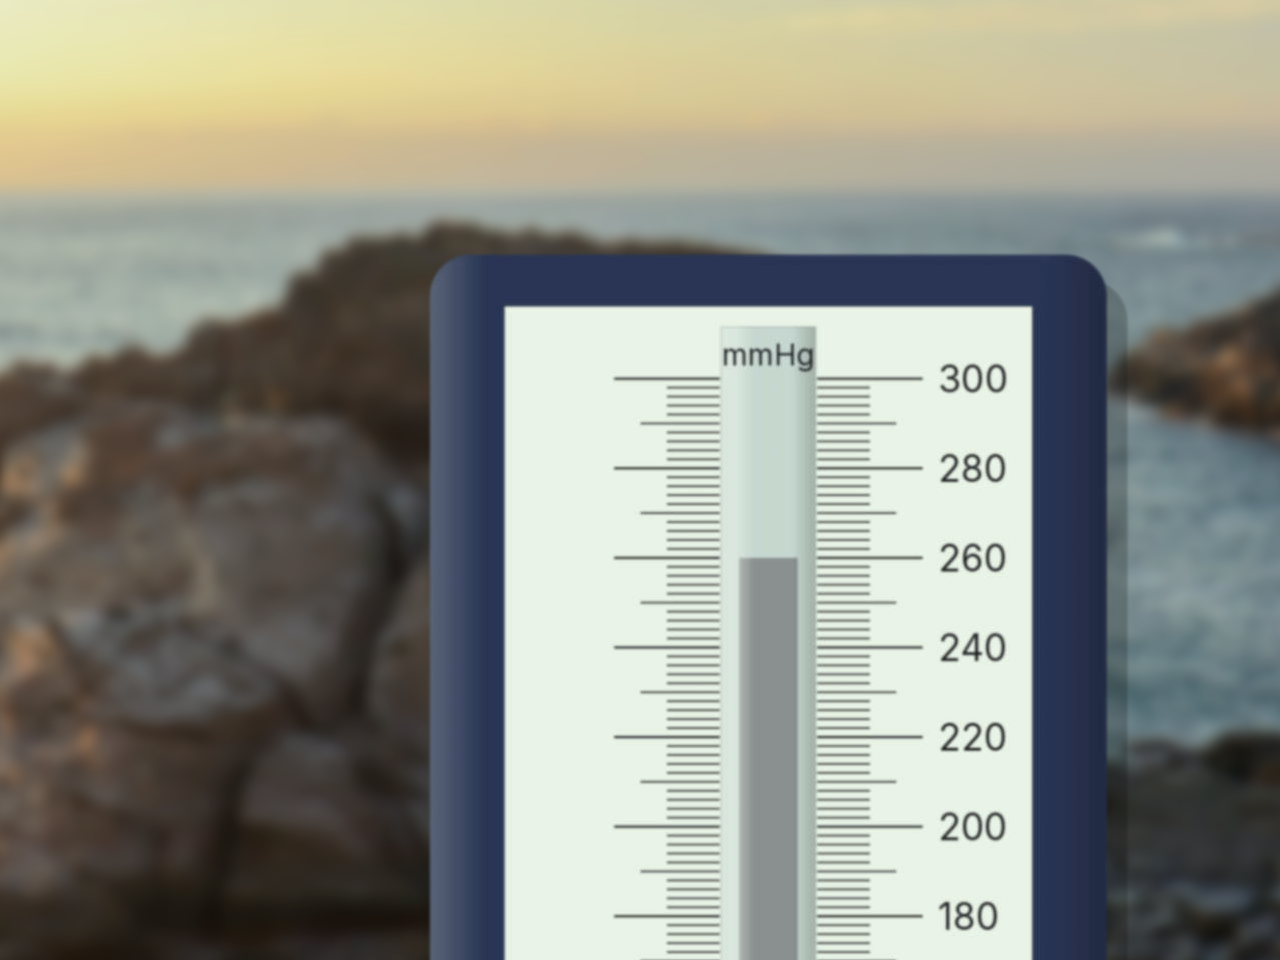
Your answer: **260** mmHg
